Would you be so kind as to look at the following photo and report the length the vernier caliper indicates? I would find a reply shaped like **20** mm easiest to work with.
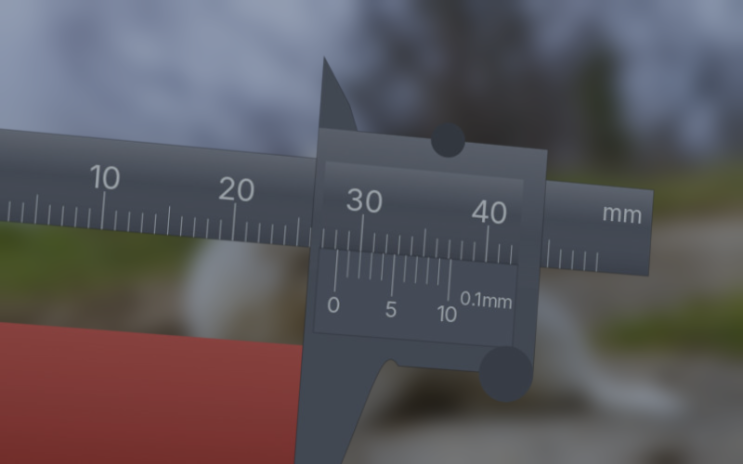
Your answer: **28.2** mm
